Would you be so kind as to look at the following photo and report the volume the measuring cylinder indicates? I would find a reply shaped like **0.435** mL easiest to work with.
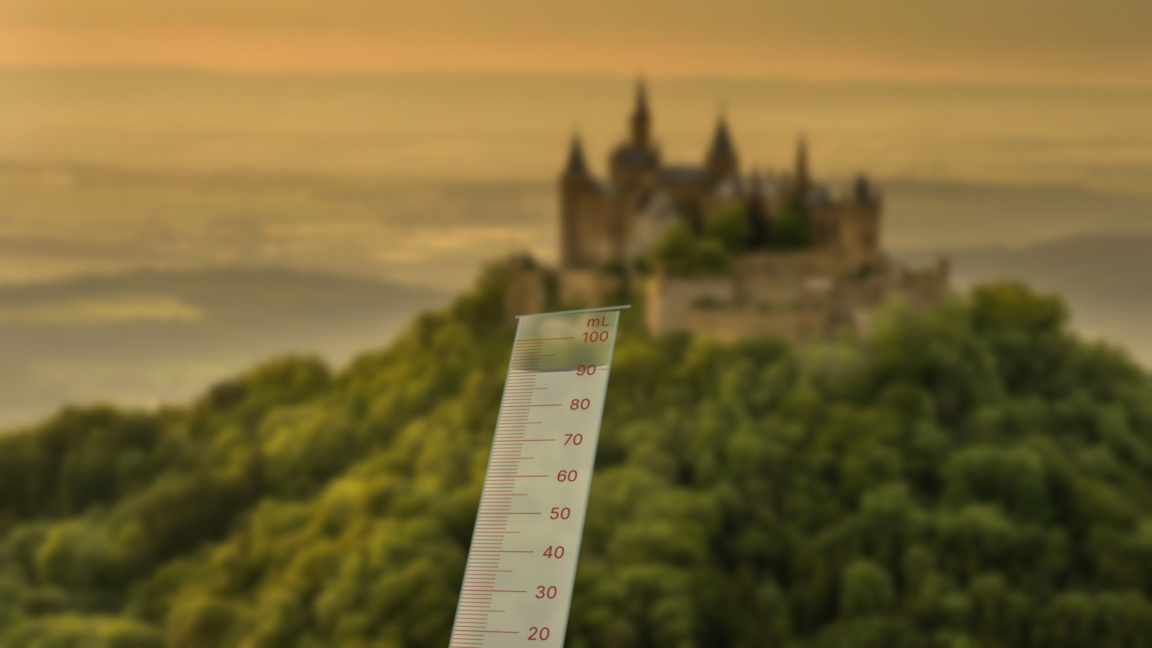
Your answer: **90** mL
